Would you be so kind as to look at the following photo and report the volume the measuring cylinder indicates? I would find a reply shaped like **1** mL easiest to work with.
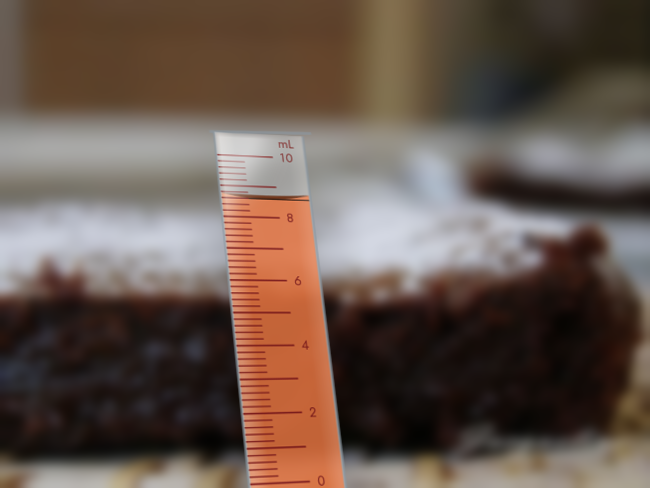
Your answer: **8.6** mL
